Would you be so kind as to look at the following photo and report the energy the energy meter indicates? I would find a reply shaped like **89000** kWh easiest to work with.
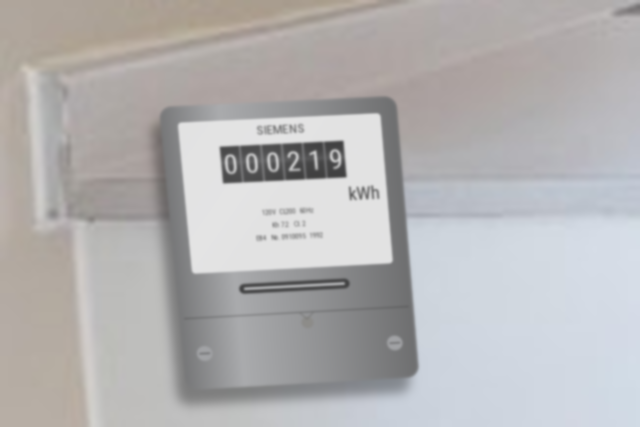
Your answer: **219** kWh
